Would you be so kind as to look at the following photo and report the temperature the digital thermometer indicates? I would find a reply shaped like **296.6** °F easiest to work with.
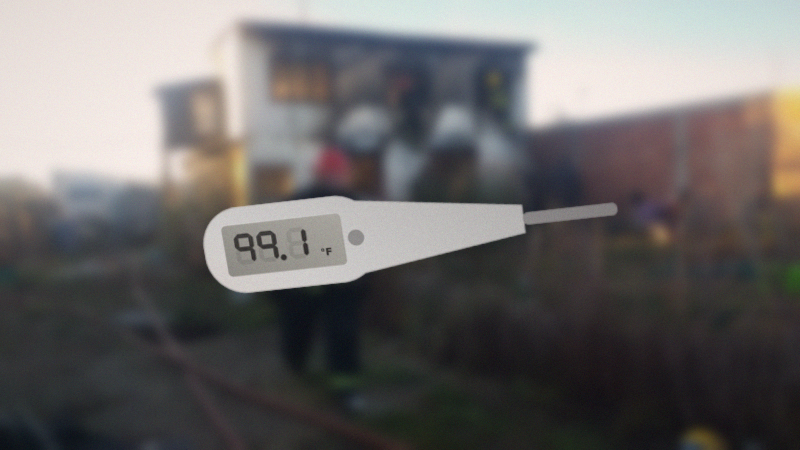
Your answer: **99.1** °F
